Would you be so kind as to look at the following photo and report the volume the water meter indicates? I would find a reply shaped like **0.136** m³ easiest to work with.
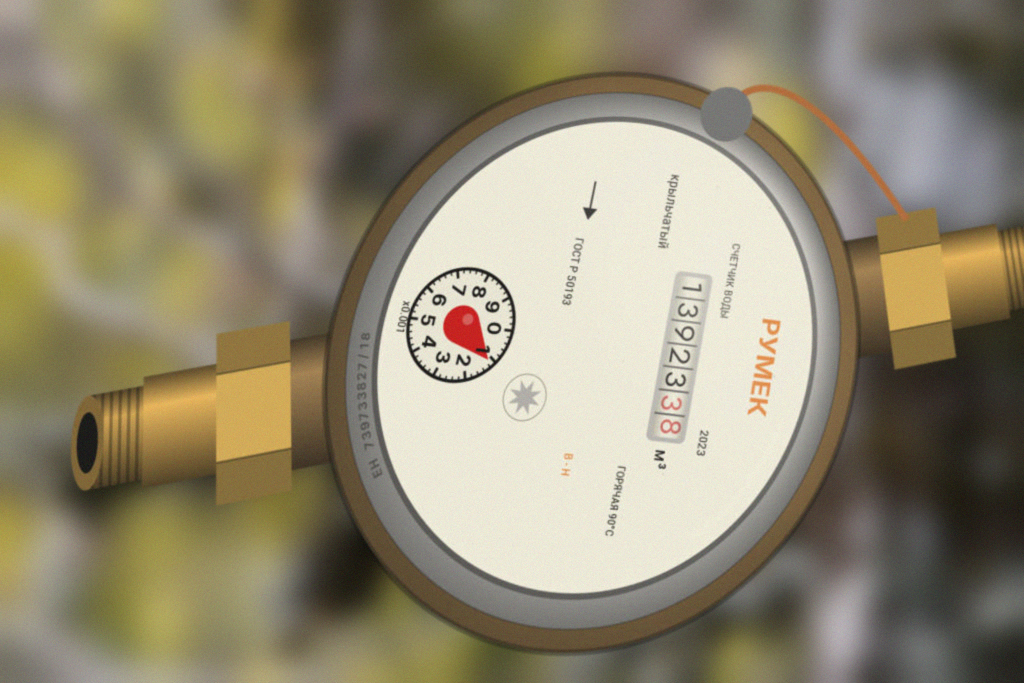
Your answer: **13923.381** m³
